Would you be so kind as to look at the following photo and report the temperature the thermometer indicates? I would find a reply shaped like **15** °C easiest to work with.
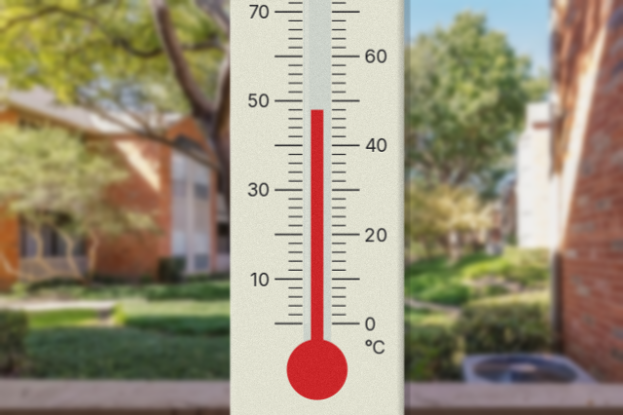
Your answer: **48** °C
